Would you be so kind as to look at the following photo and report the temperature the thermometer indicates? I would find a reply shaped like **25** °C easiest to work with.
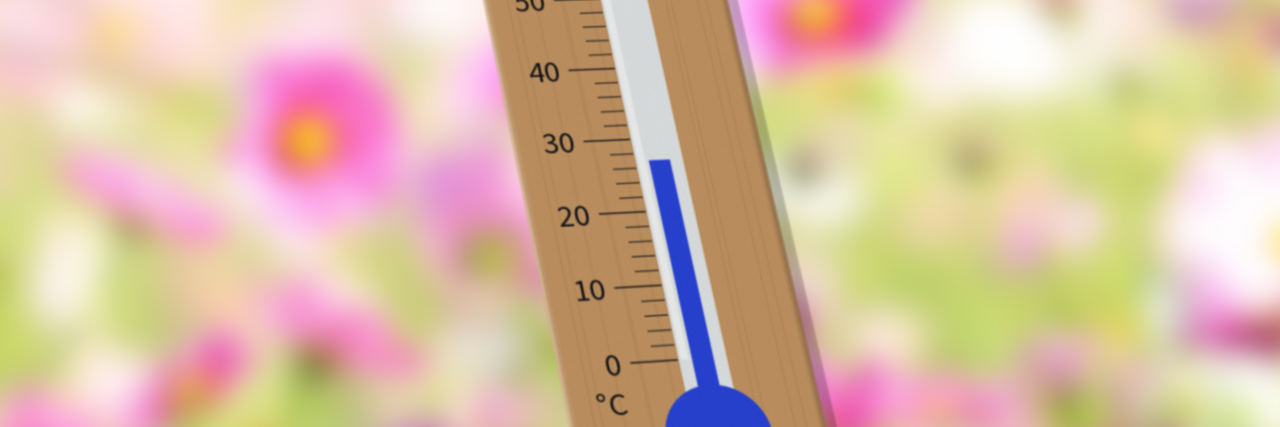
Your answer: **27** °C
